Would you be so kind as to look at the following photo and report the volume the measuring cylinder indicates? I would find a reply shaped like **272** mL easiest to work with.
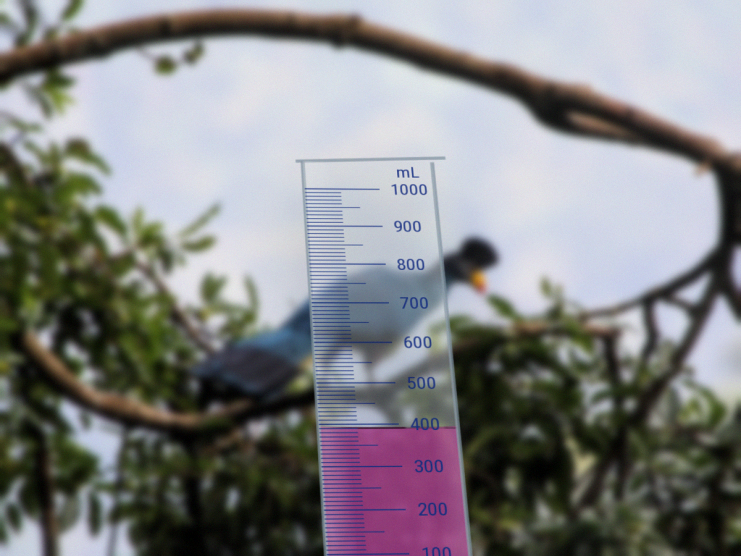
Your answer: **390** mL
